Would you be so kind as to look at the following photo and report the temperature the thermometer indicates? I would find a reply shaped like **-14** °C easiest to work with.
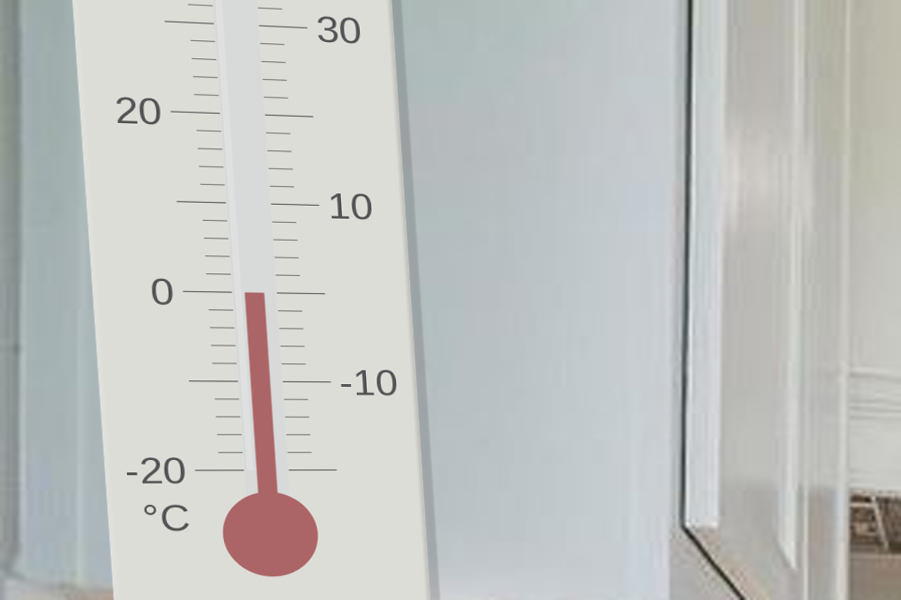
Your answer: **0** °C
